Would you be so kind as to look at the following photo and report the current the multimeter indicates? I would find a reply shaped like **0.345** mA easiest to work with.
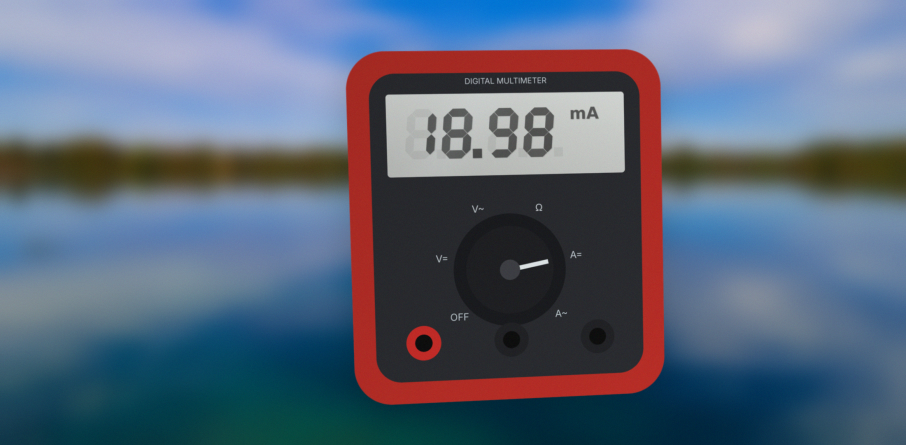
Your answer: **18.98** mA
